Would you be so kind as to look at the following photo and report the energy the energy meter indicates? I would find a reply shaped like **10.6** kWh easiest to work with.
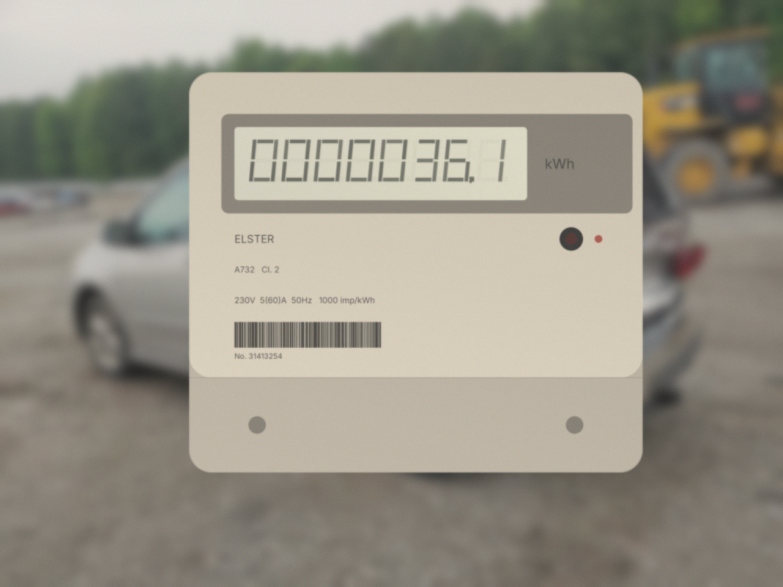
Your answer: **36.1** kWh
